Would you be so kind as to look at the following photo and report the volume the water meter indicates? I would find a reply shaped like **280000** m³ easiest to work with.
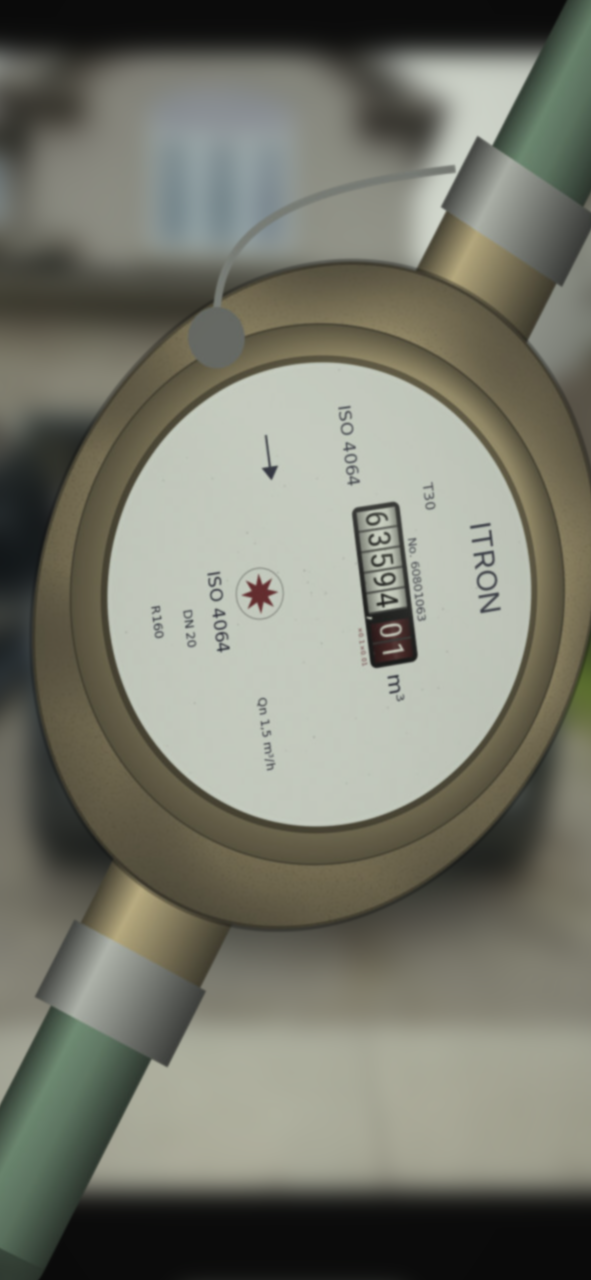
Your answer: **63594.01** m³
